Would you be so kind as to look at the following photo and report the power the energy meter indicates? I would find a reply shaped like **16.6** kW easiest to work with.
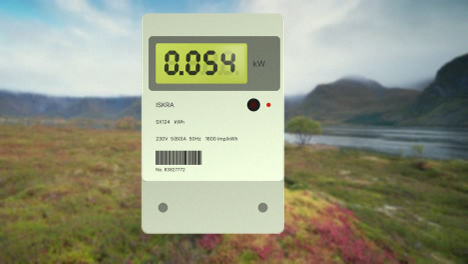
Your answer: **0.054** kW
